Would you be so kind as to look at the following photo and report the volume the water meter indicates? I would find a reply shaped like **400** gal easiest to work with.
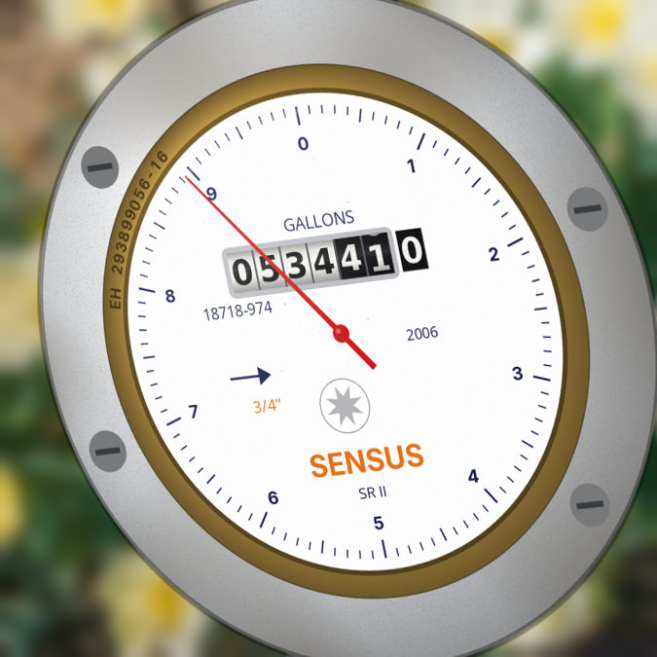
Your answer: **534408.9** gal
